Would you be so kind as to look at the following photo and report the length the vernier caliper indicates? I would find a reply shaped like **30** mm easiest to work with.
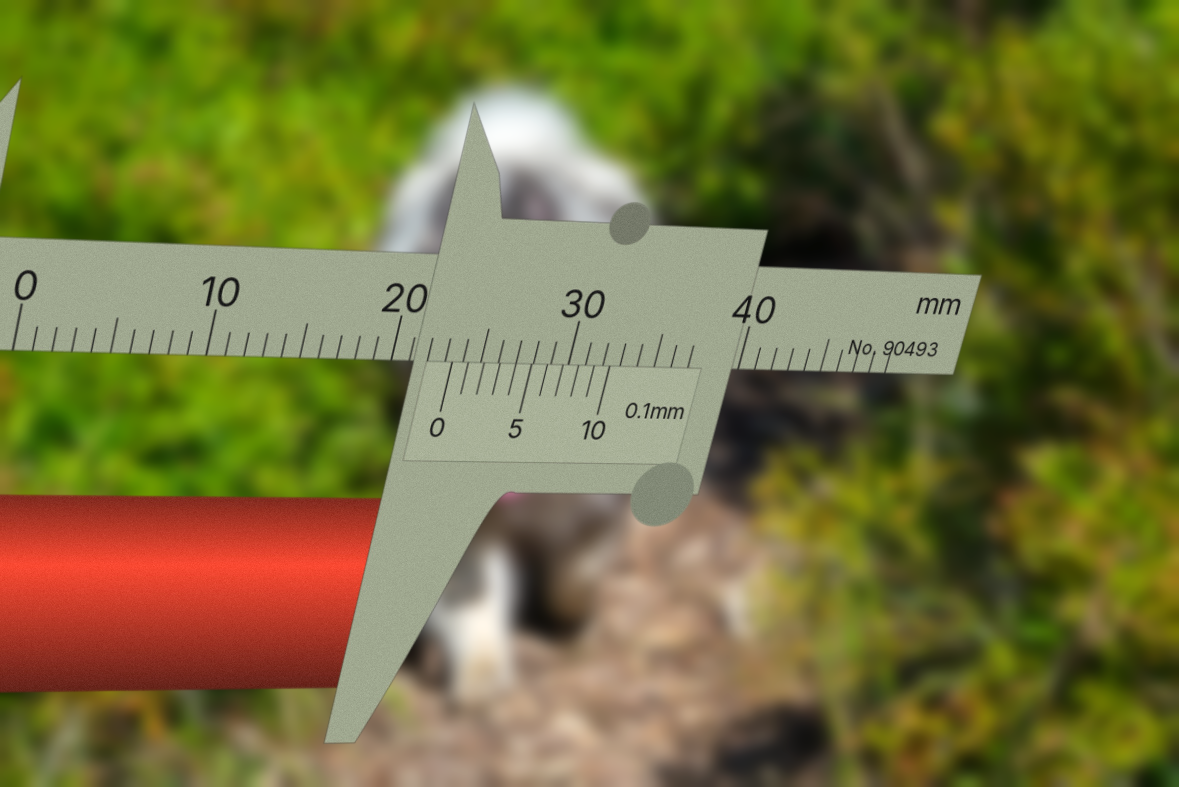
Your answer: **23.4** mm
